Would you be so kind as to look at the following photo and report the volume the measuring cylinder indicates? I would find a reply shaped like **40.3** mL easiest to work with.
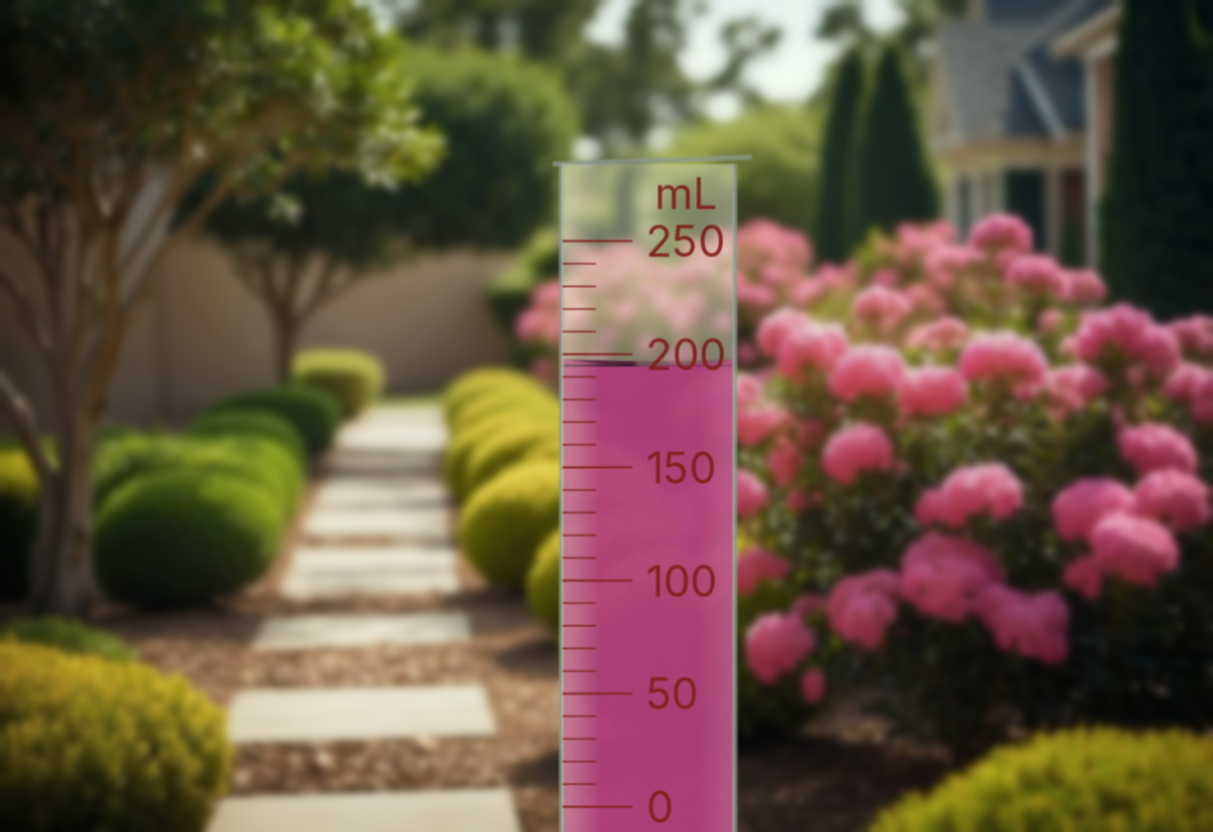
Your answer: **195** mL
